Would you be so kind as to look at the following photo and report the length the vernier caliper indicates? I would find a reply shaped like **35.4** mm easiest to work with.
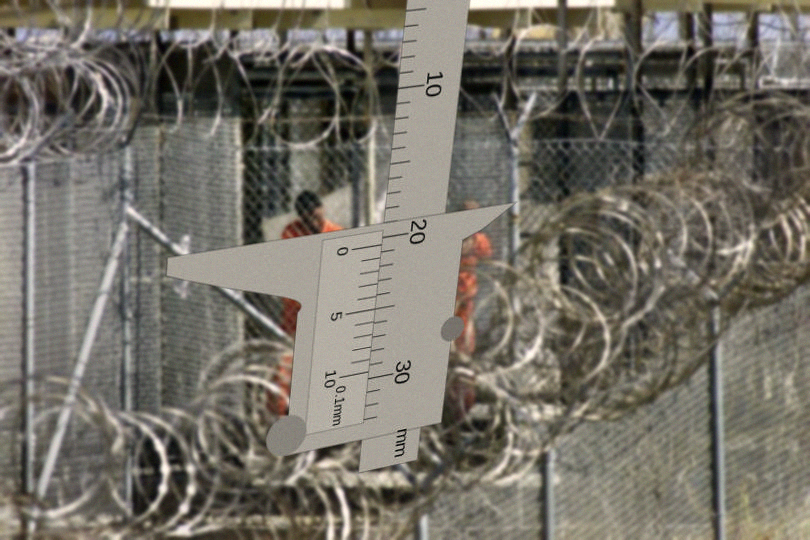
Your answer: **20.5** mm
